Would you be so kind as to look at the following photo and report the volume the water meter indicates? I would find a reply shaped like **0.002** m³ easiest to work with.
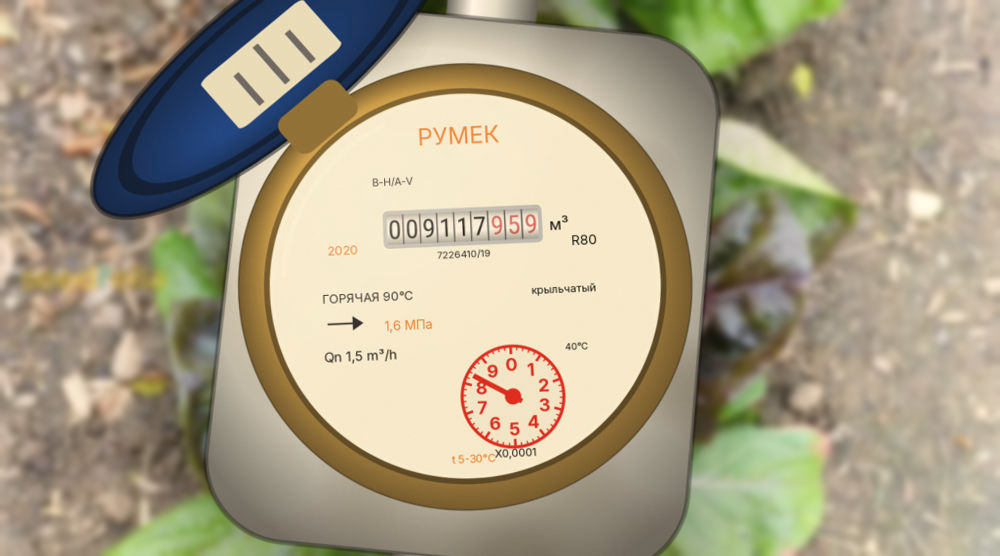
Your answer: **9117.9598** m³
